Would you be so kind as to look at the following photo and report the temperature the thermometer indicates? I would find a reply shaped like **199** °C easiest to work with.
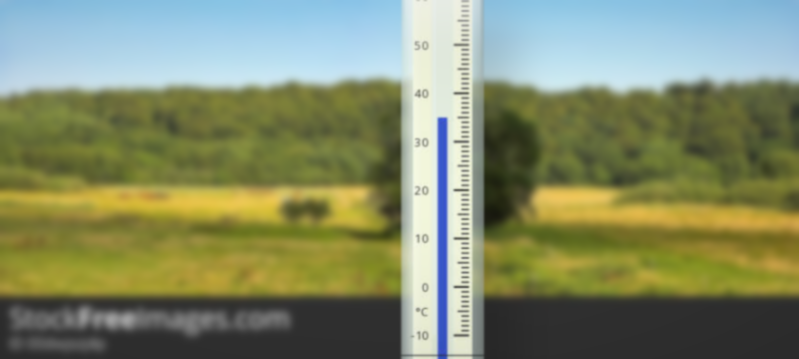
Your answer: **35** °C
